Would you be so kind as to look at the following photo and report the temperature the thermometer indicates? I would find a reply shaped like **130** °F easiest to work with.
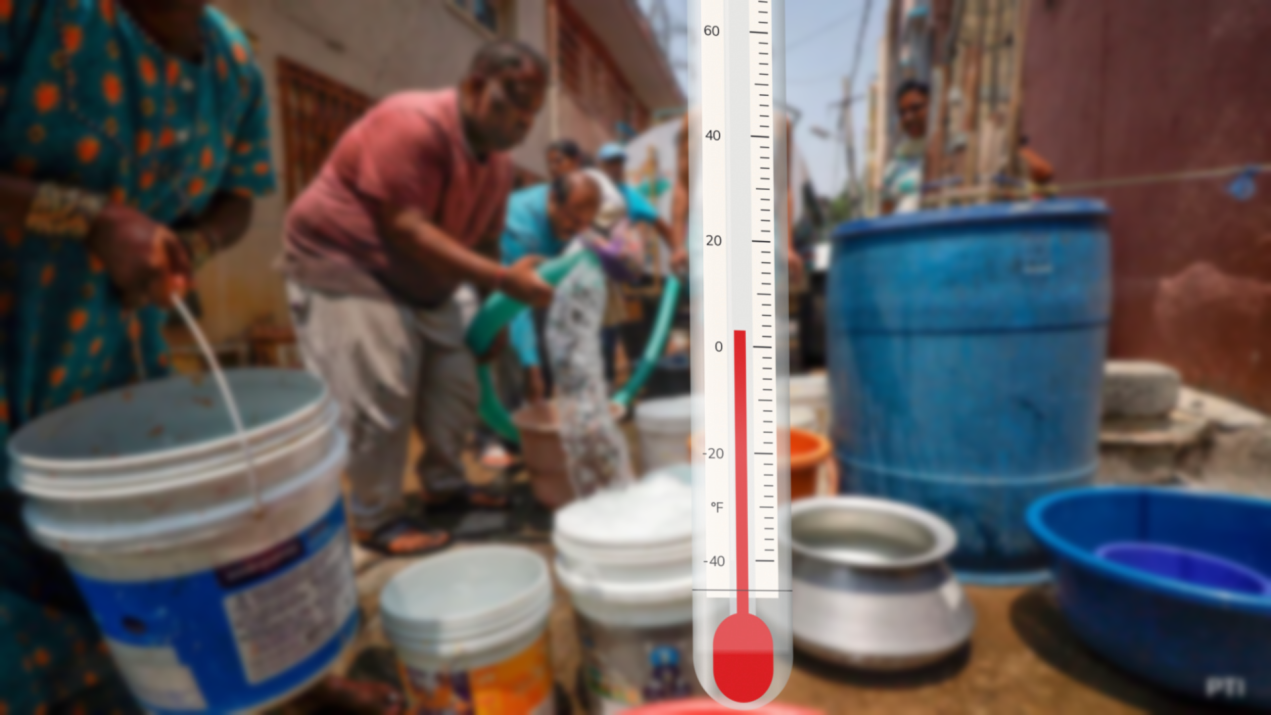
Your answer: **3** °F
